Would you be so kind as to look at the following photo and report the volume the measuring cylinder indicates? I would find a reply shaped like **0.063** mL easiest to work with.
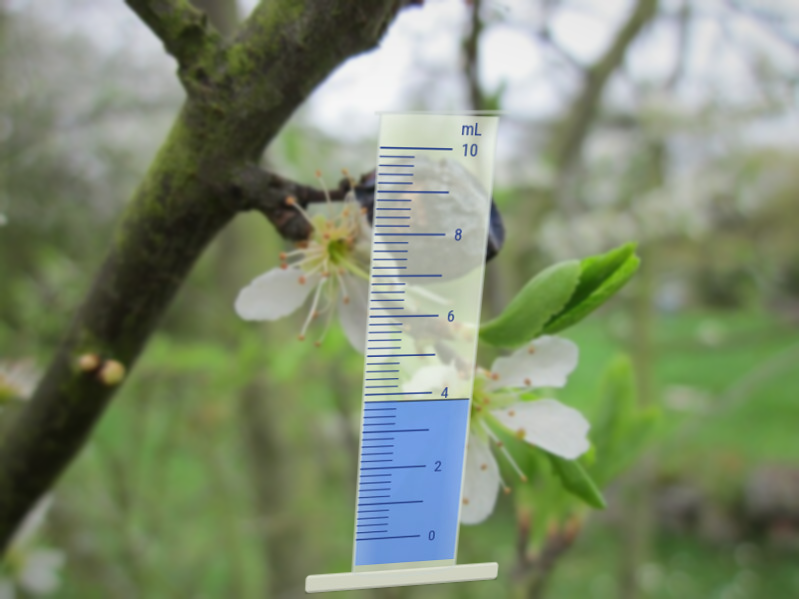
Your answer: **3.8** mL
